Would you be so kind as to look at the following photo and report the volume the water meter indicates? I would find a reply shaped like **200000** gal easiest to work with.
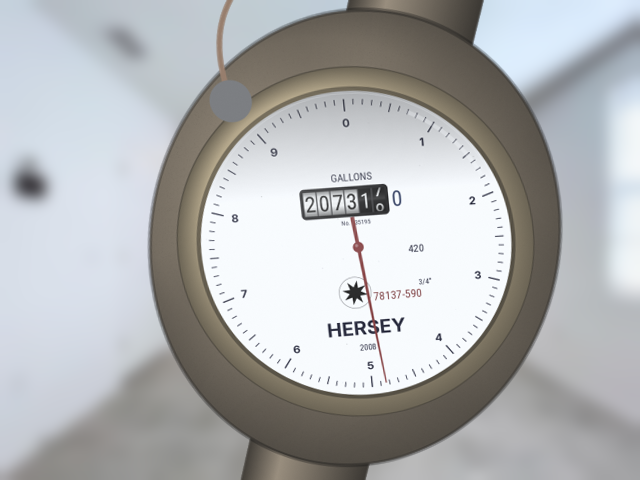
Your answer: **2073174.8** gal
